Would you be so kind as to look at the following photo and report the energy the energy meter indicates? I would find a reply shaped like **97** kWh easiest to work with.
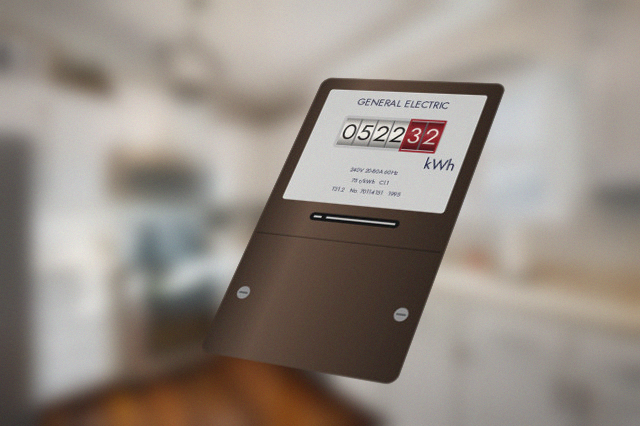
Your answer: **522.32** kWh
